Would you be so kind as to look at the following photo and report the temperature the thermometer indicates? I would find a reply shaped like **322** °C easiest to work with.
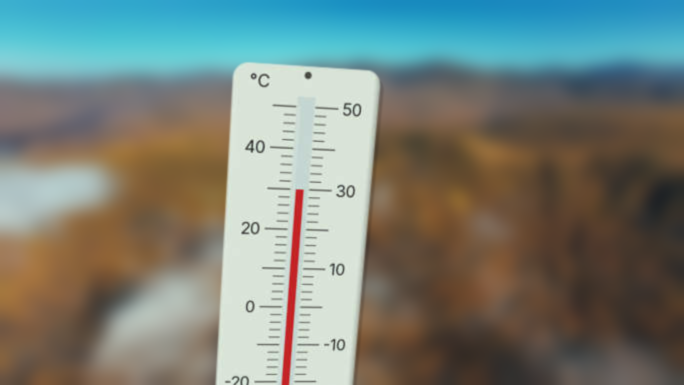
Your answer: **30** °C
